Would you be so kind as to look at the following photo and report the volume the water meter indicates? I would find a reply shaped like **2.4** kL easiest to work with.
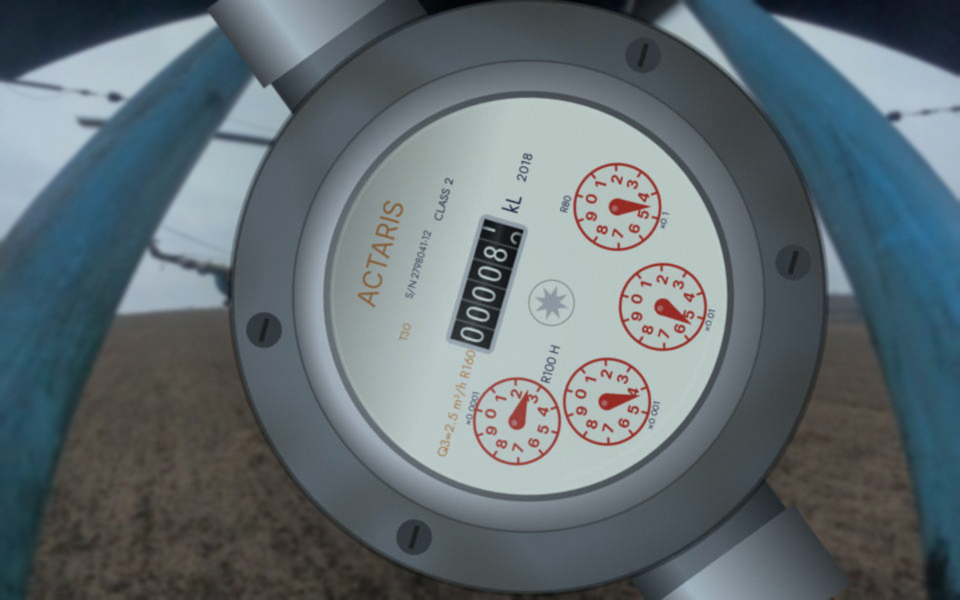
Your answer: **81.4542** kL
